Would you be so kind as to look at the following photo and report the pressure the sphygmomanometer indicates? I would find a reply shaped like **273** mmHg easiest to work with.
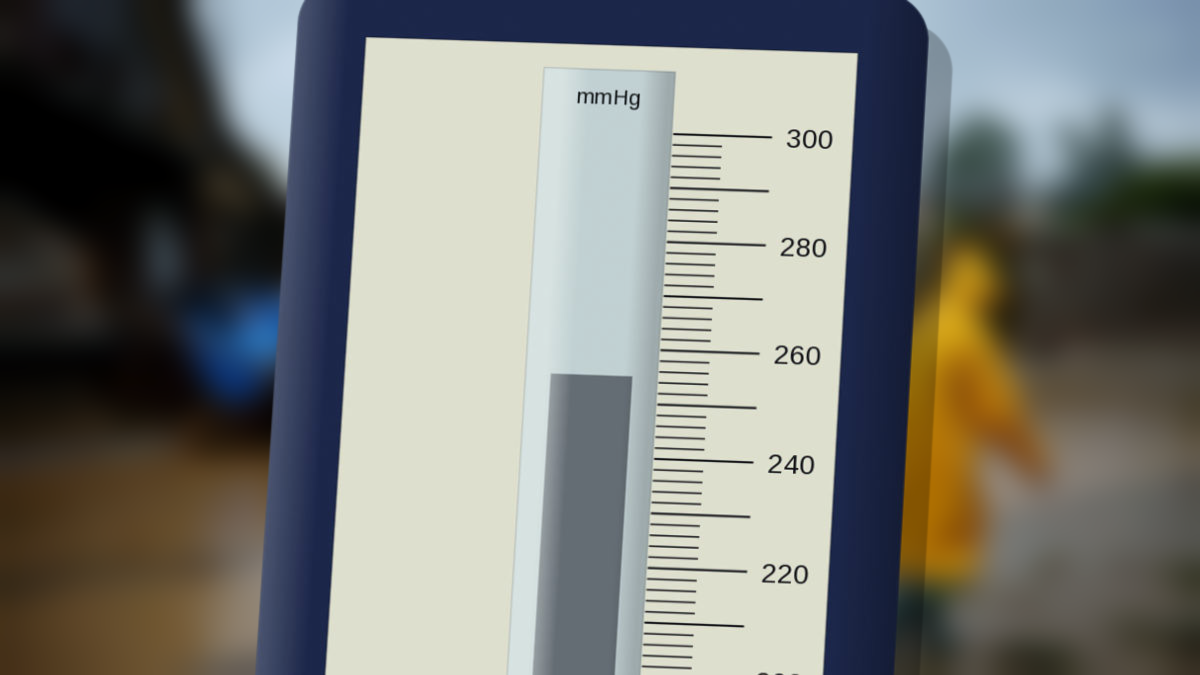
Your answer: **255** mmHg
